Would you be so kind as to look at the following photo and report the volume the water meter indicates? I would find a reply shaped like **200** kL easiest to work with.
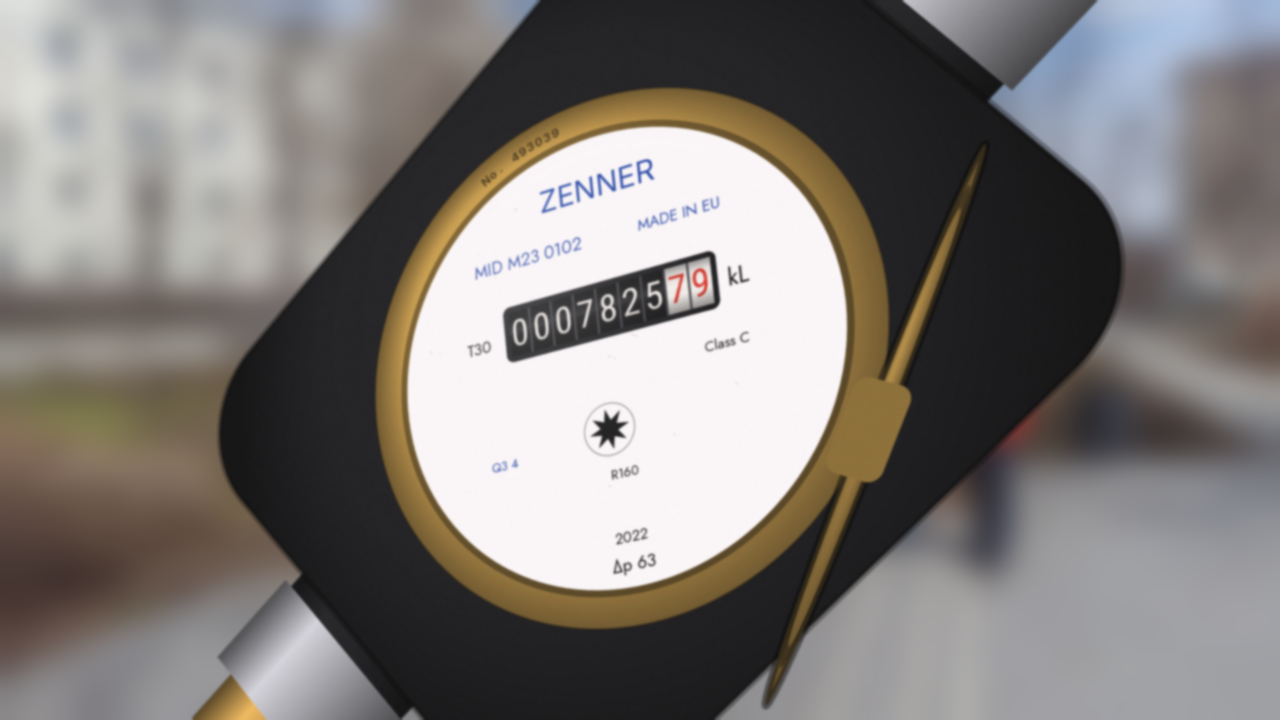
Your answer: **7825.79** kL
